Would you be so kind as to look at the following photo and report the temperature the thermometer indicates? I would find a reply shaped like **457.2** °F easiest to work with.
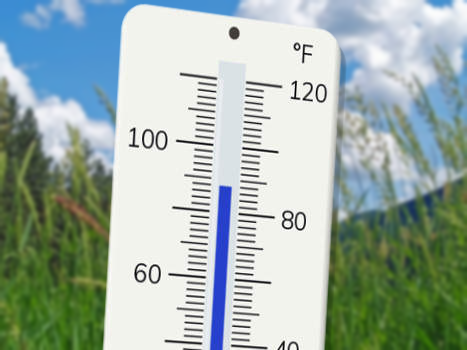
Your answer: **88** °F
